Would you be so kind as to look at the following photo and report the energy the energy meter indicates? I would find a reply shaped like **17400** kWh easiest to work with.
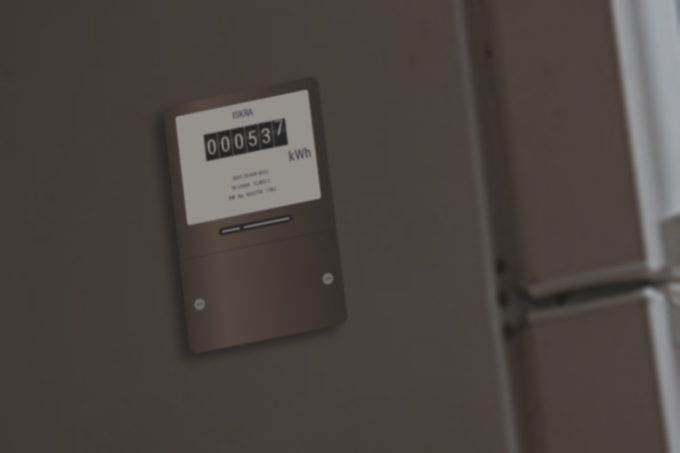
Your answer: **537** kWh
